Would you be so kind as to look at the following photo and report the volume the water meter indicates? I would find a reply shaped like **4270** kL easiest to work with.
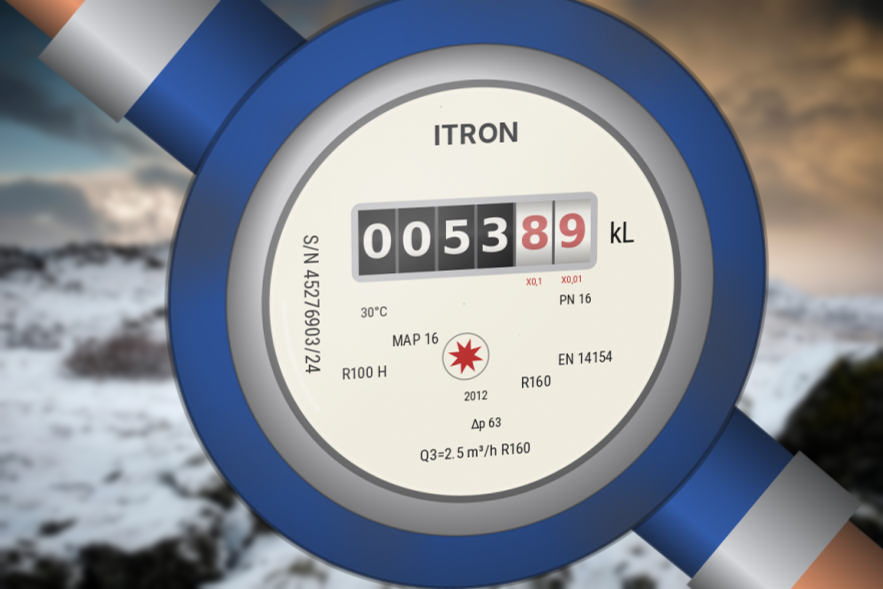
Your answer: **53.89** kL
